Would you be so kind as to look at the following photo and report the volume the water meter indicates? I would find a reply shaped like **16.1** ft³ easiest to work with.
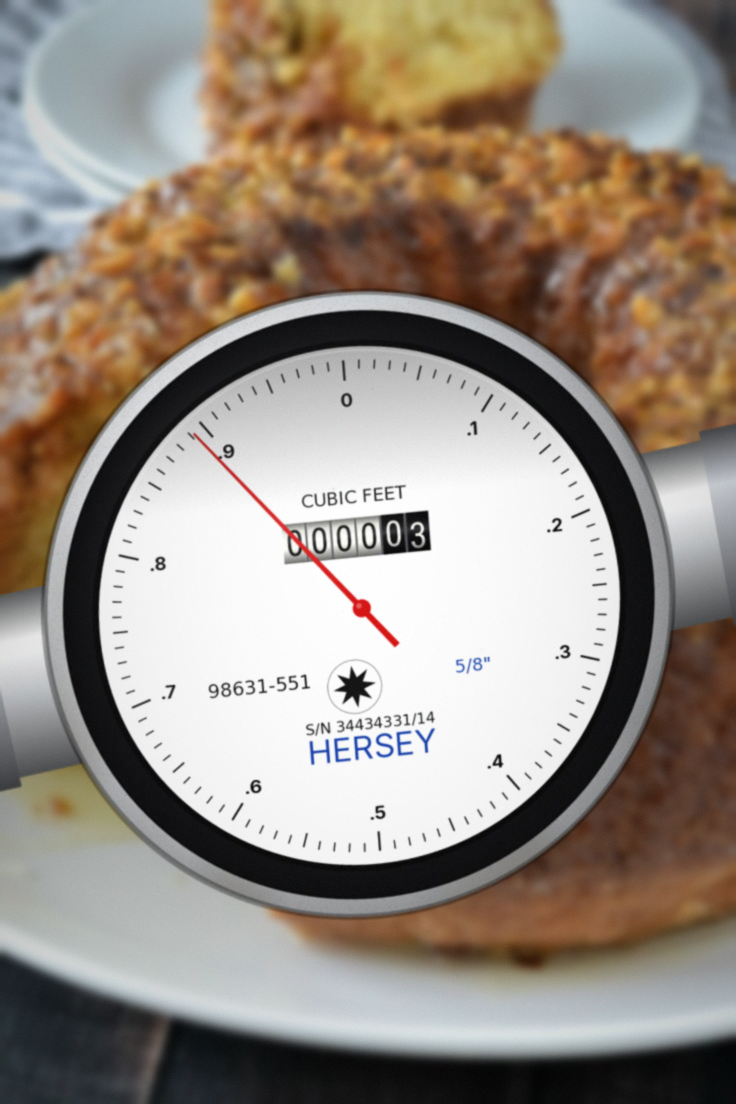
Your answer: **2.89** ft³
